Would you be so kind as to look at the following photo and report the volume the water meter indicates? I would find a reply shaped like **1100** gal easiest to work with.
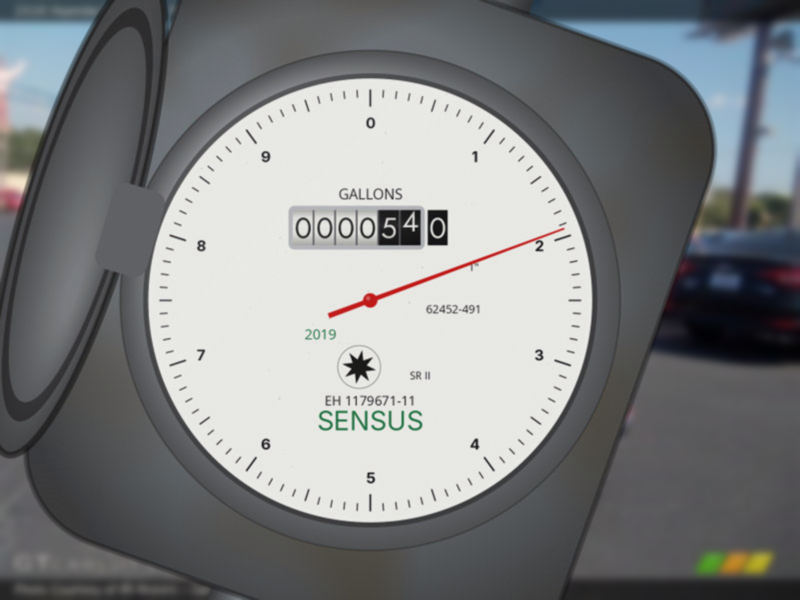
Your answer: **541.9** gal
